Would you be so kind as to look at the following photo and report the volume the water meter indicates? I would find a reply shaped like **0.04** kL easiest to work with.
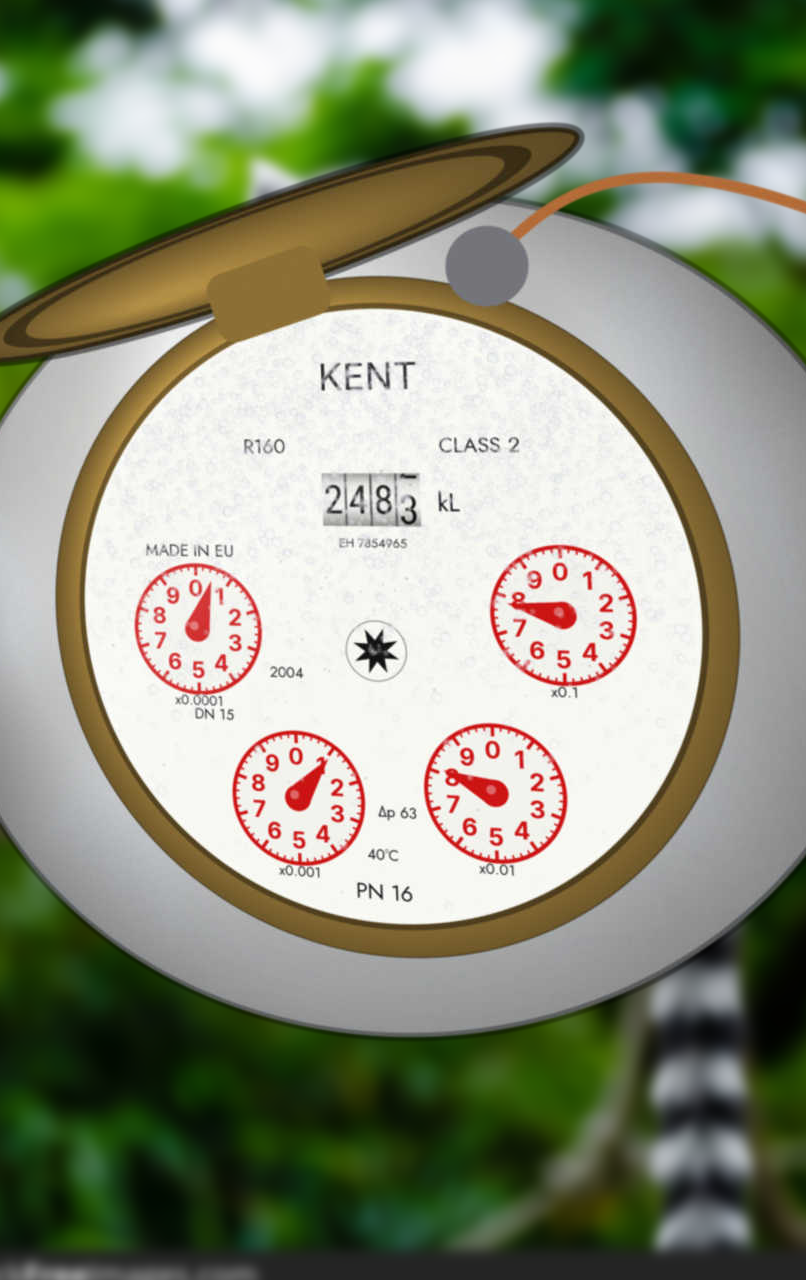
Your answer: **2482.7810** kL
